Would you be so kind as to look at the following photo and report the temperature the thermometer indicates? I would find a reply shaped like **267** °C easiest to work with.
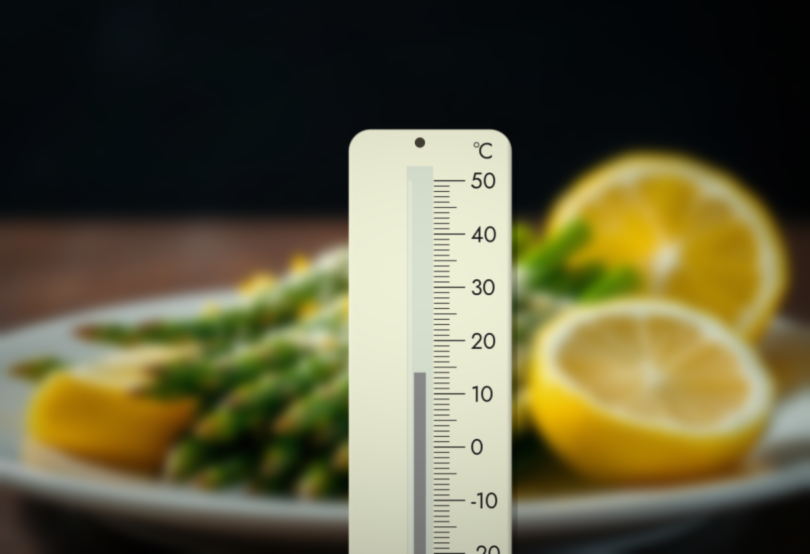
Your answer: **14** °C
